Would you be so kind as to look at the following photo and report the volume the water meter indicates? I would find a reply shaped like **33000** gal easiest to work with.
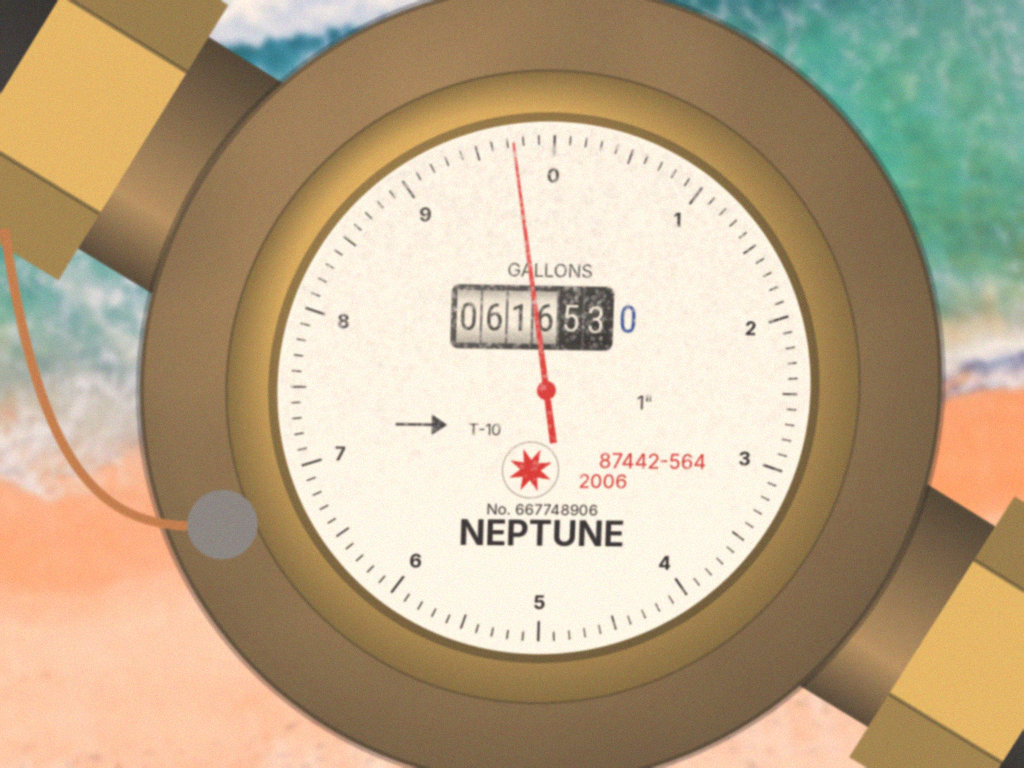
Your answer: **616529.7** gal
